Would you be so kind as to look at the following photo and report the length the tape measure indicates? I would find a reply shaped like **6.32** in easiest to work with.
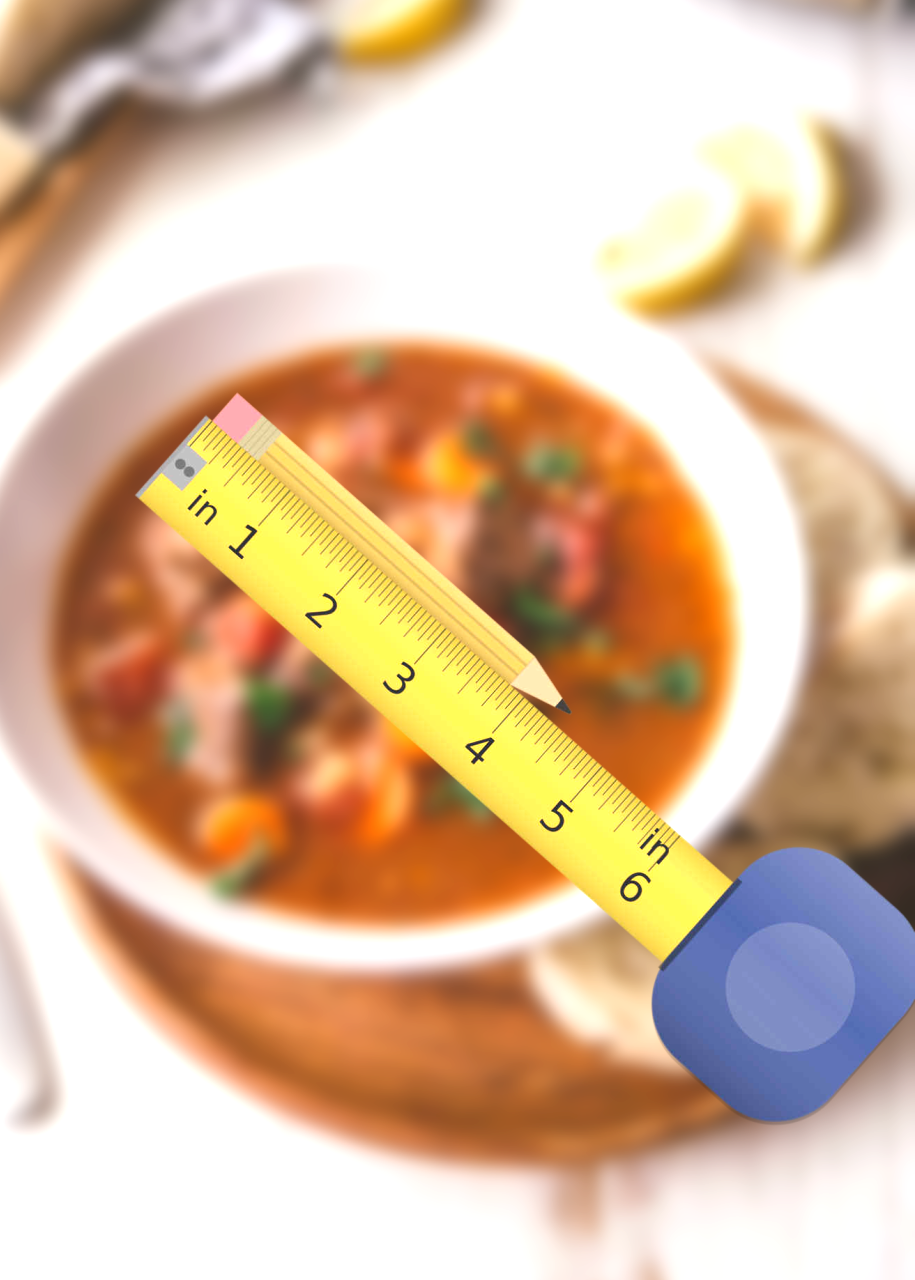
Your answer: **4.4375** in
